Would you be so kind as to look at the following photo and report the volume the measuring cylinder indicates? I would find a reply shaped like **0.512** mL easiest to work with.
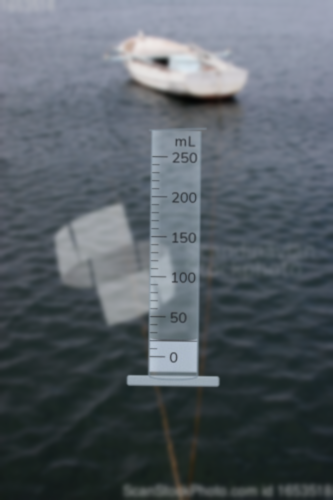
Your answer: **20** mL
